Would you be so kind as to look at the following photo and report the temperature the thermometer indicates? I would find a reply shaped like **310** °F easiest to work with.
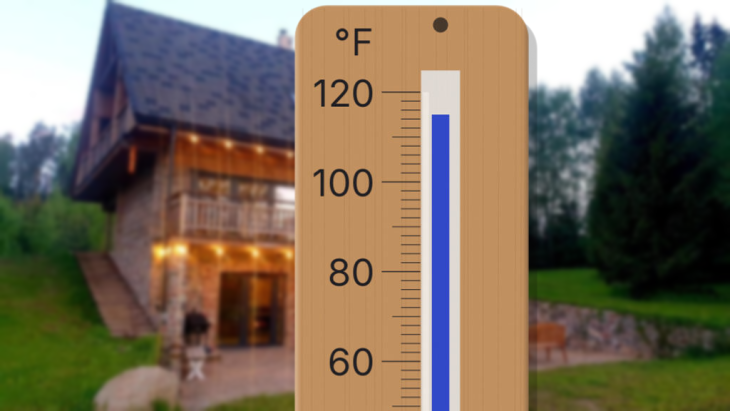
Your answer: **115** °F
